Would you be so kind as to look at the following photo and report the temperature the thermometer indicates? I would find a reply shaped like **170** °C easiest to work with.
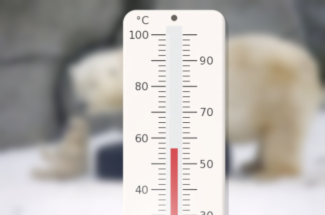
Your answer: **56** °C
